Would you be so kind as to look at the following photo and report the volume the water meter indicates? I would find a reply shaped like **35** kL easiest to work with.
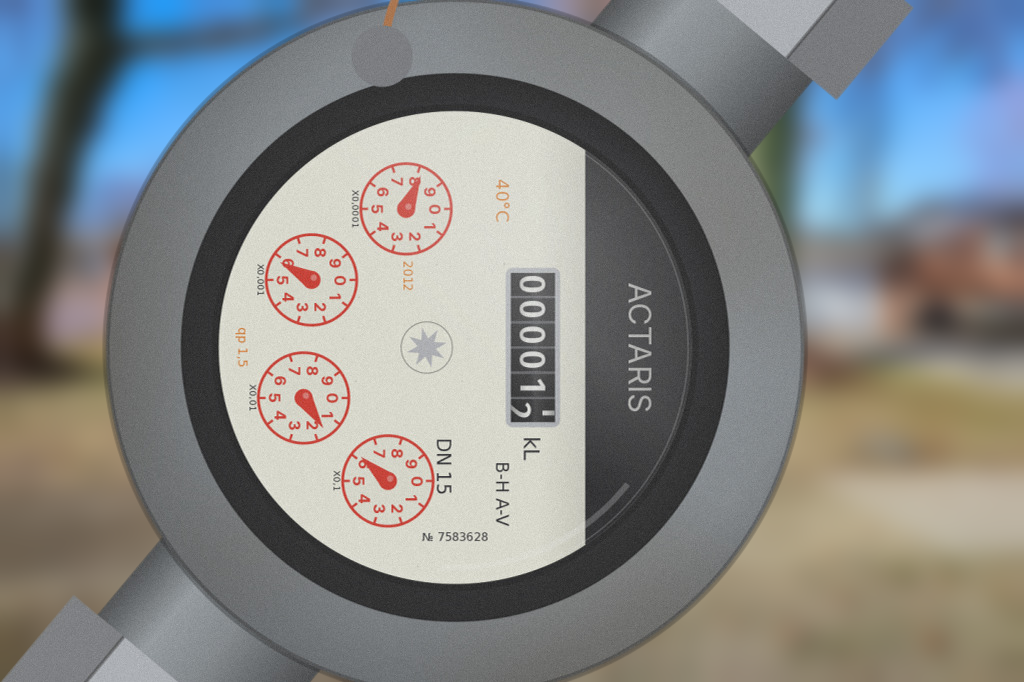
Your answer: **11.6158** kL
